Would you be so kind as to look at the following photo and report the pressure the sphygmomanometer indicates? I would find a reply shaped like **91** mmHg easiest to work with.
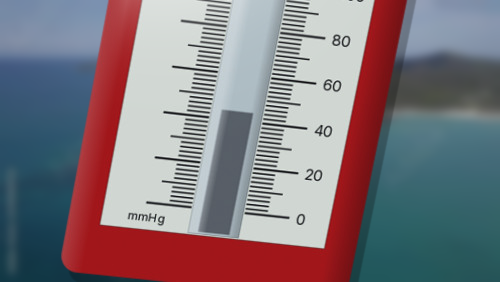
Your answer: **44** mmHg
